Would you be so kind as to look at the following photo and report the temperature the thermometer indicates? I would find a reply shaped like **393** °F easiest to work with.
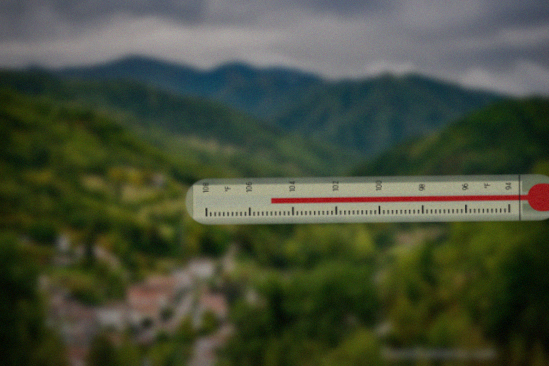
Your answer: **105** °F
